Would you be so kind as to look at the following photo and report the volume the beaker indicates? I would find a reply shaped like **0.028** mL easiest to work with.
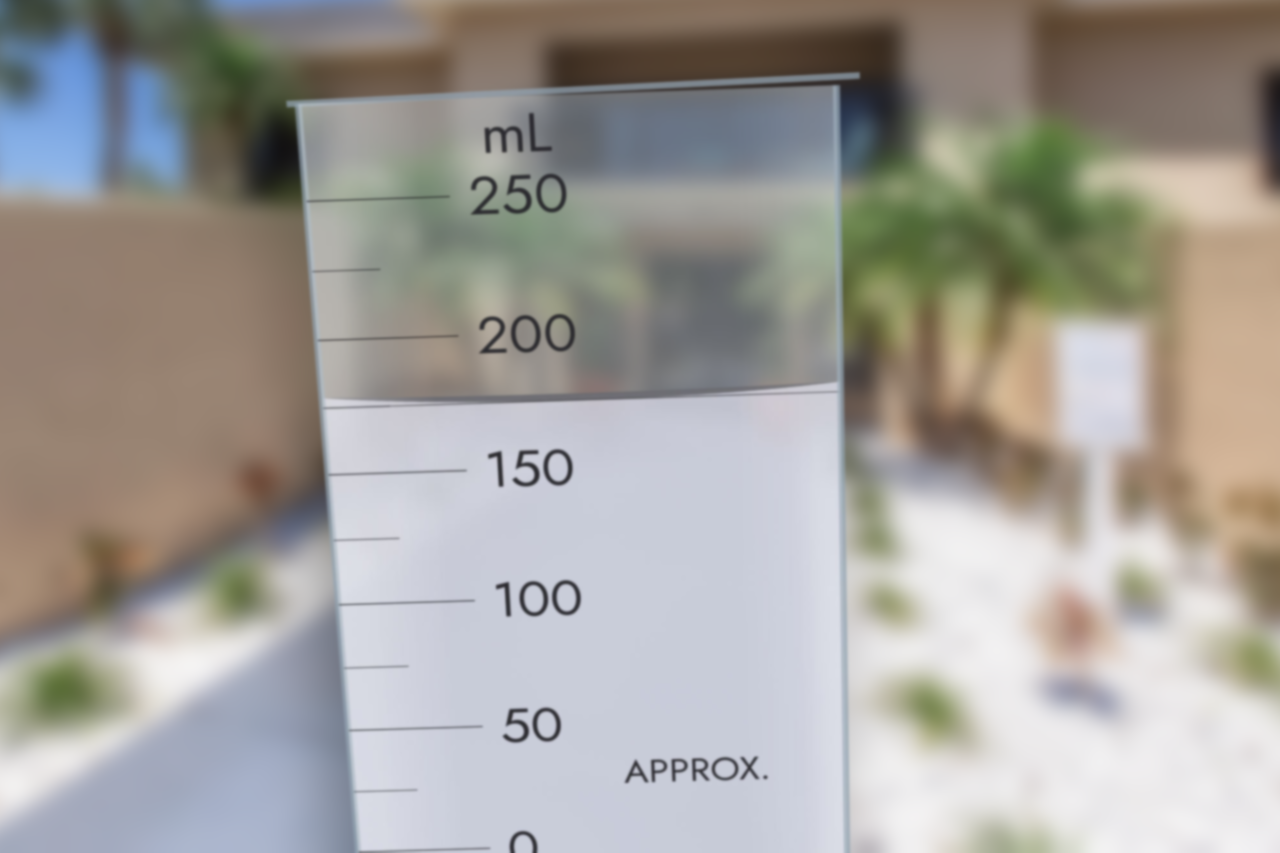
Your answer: **175** mL
